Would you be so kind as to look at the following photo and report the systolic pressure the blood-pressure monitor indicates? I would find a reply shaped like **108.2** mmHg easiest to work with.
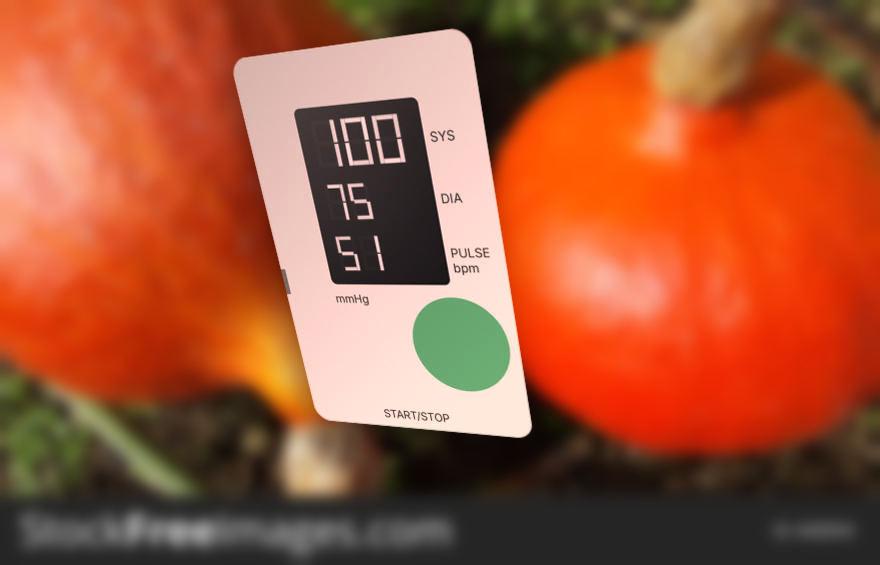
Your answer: **100** mmHg
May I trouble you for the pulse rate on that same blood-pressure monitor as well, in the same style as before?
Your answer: **51** bpm
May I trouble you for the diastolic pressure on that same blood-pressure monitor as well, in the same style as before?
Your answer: **75** mmHg
